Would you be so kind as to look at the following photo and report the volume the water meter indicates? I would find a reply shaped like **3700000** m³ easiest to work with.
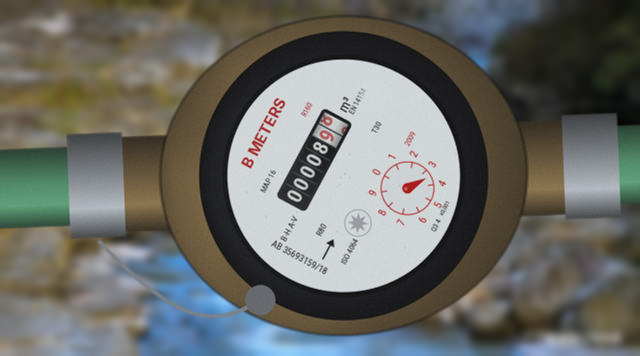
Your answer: **8.983** m³
